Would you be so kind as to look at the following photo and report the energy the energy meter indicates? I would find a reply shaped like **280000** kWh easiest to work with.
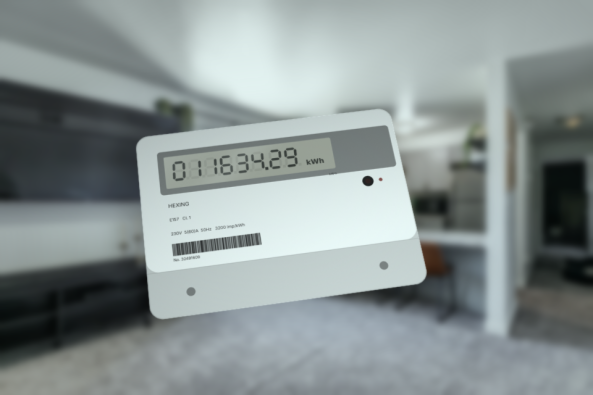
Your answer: **11634.29** kWh
